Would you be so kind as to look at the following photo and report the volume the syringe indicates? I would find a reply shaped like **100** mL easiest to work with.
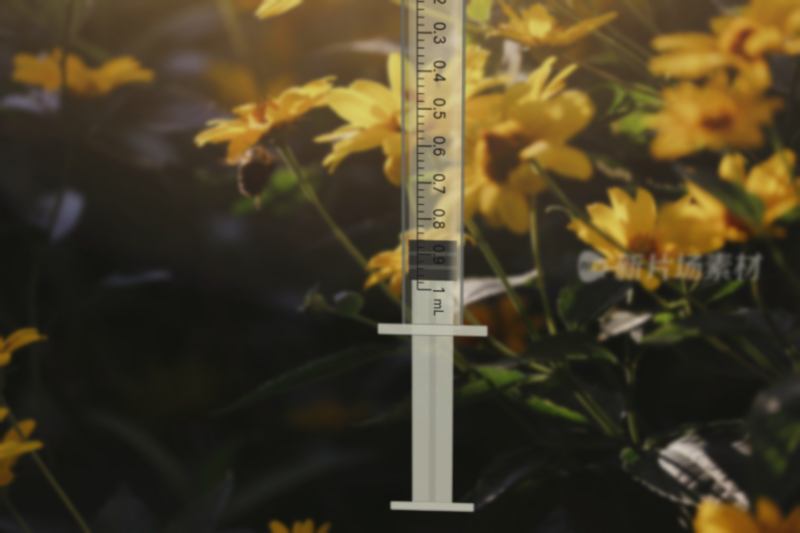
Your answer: **0.86** mL
